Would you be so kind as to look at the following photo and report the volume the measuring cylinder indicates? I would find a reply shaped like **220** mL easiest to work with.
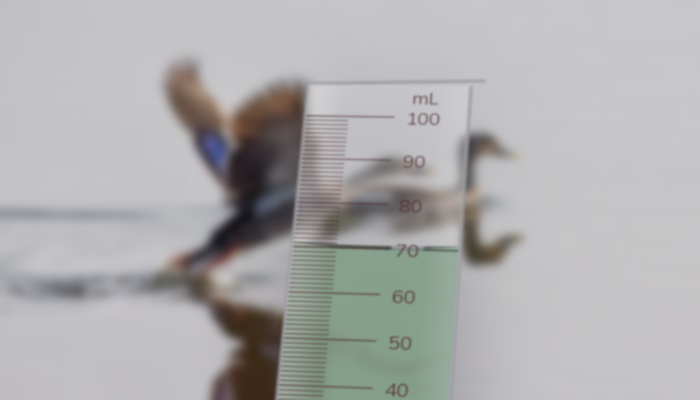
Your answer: **70** mL
